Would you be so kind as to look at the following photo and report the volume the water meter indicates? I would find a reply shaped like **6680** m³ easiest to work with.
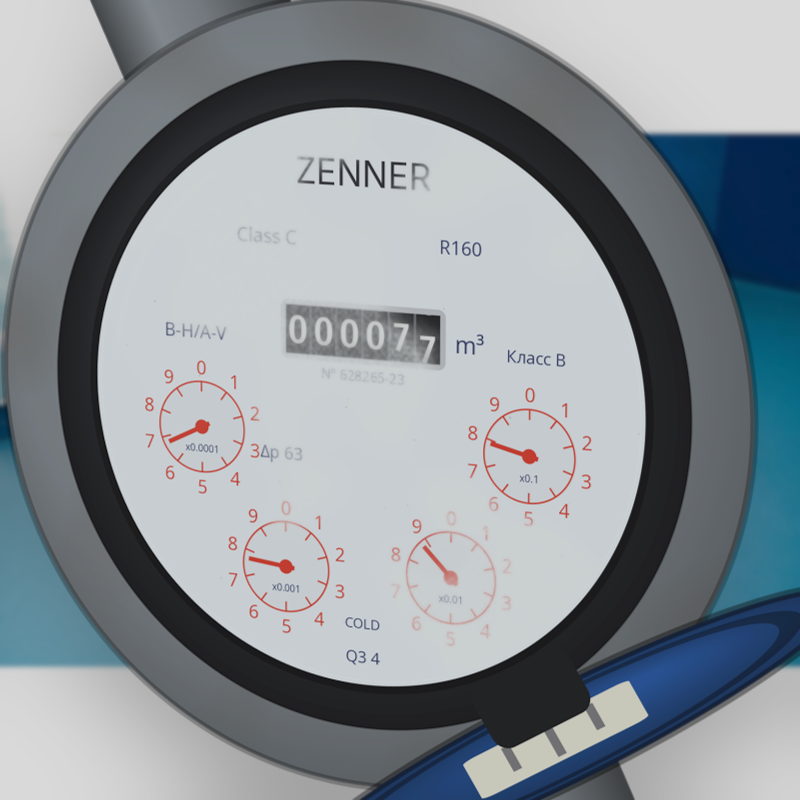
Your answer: **76.7876** m³
